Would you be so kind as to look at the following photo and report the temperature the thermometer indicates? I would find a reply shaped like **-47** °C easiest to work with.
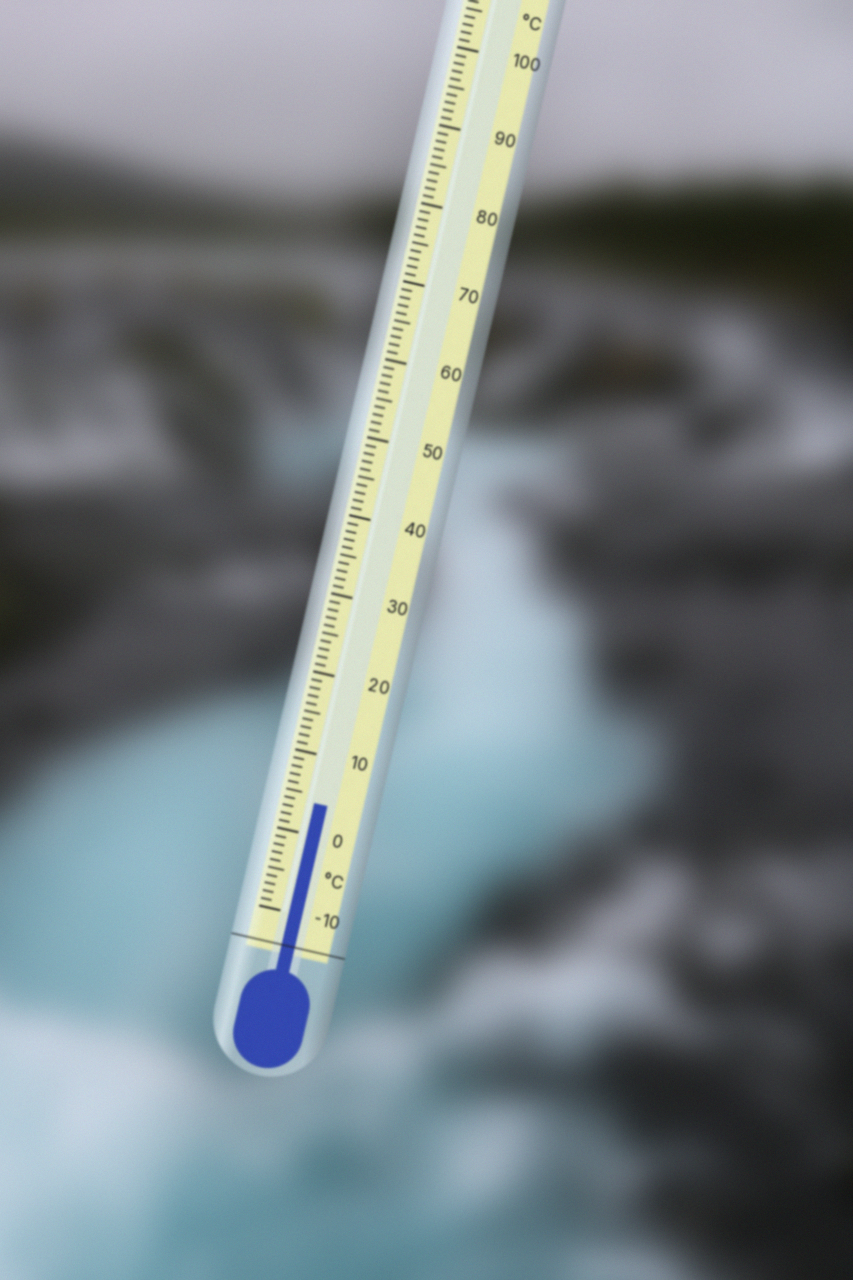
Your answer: **4** °C
